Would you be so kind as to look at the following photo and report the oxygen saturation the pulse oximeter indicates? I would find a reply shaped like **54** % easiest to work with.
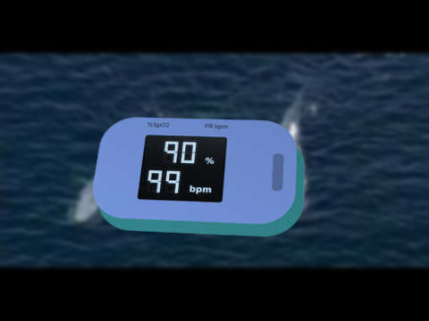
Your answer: **90** %
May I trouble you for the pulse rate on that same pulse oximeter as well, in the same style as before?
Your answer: **99** bpm
